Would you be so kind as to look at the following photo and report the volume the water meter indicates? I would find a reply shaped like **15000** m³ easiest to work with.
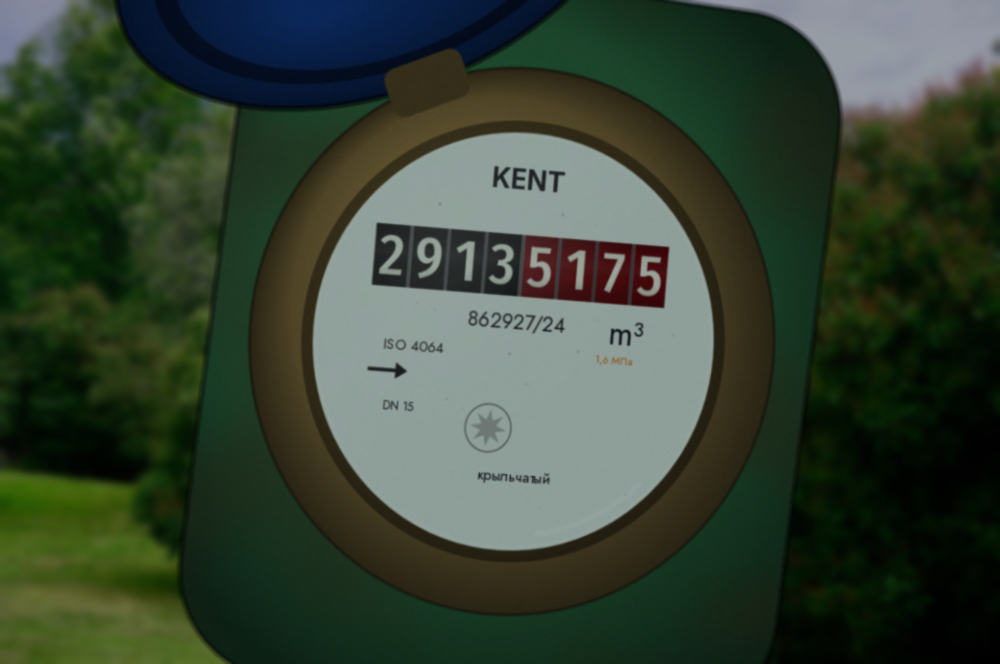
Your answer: **2913.5175** m³
